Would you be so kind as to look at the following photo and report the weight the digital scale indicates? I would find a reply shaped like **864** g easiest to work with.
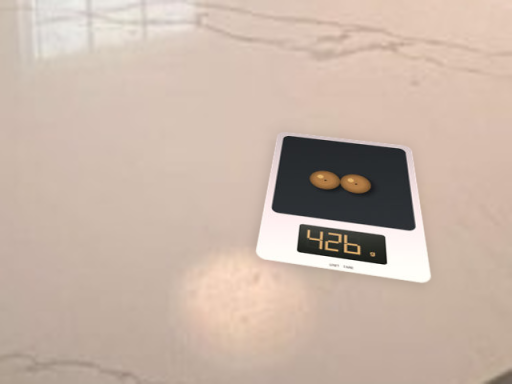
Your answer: **426** g
